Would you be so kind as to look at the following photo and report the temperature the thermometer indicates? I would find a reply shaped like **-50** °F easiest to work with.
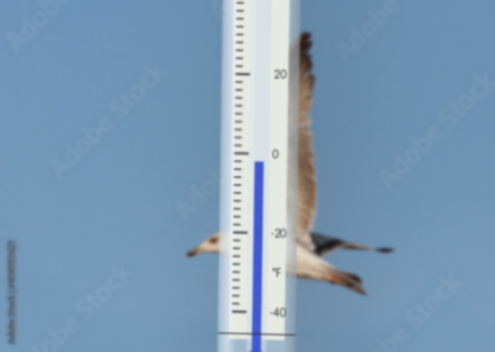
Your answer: **-2** °F
